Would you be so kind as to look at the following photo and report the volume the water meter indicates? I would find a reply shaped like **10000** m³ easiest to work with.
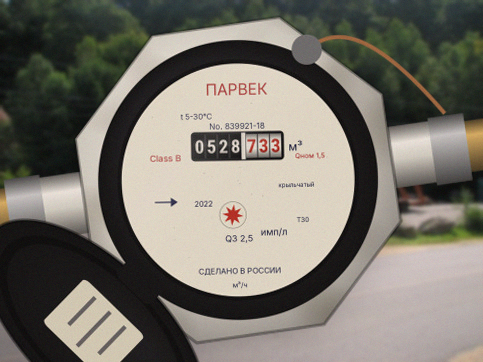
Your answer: **528.733** m³
